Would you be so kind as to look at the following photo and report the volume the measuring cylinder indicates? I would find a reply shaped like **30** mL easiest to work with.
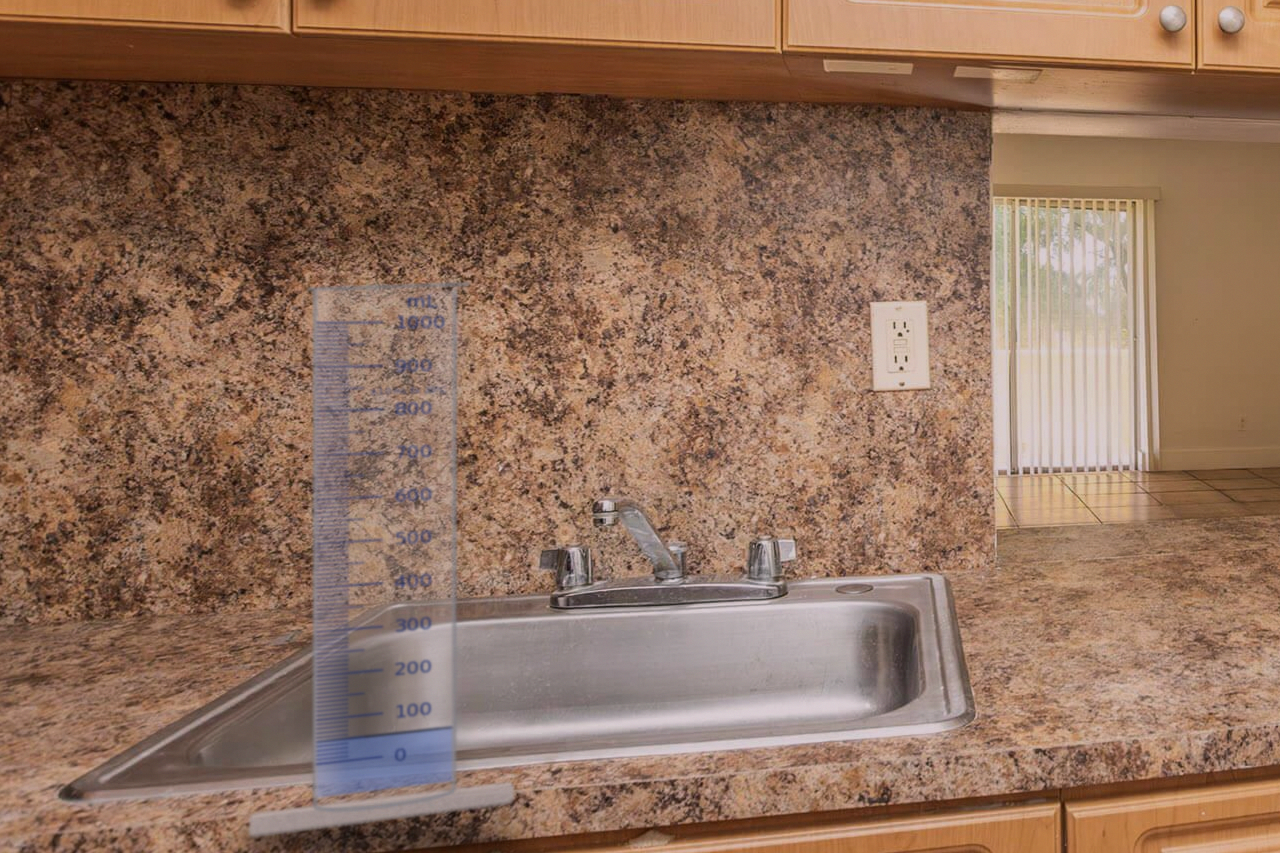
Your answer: **50** mL
